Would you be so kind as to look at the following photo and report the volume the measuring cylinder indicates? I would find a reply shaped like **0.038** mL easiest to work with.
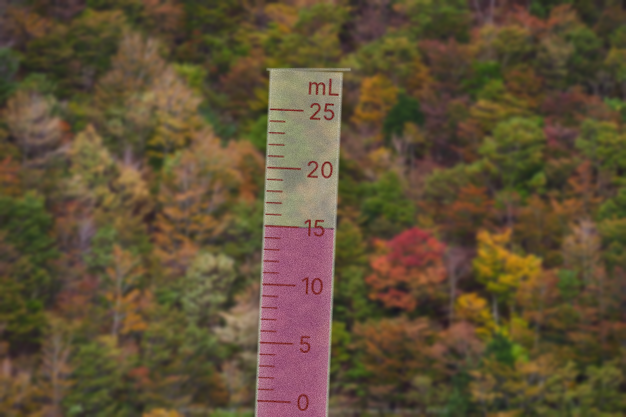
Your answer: **15** mL
